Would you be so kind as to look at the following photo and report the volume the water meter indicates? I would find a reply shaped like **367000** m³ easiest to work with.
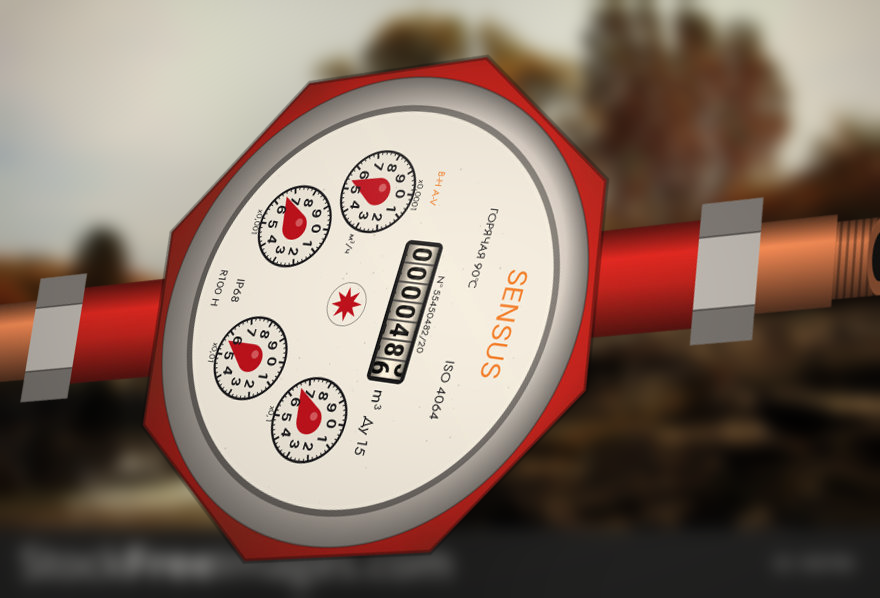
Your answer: **485.6565** m³
